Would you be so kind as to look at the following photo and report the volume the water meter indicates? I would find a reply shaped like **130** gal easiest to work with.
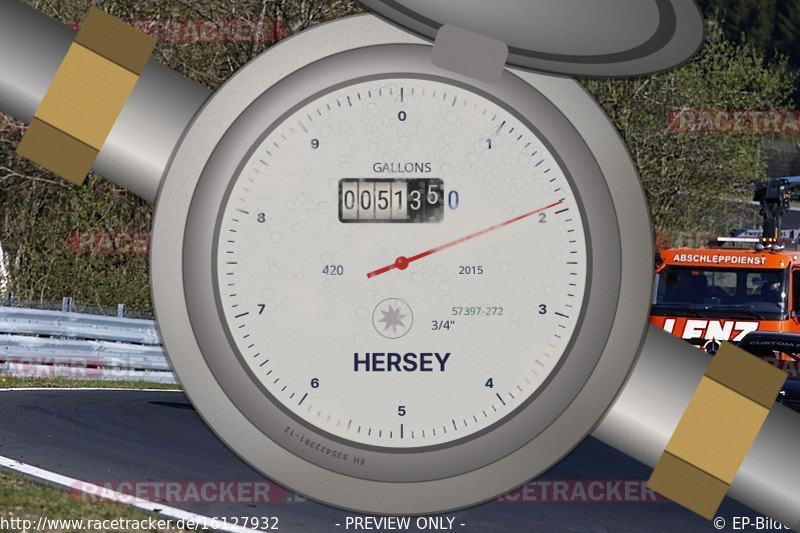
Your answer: **51351.9** gal
